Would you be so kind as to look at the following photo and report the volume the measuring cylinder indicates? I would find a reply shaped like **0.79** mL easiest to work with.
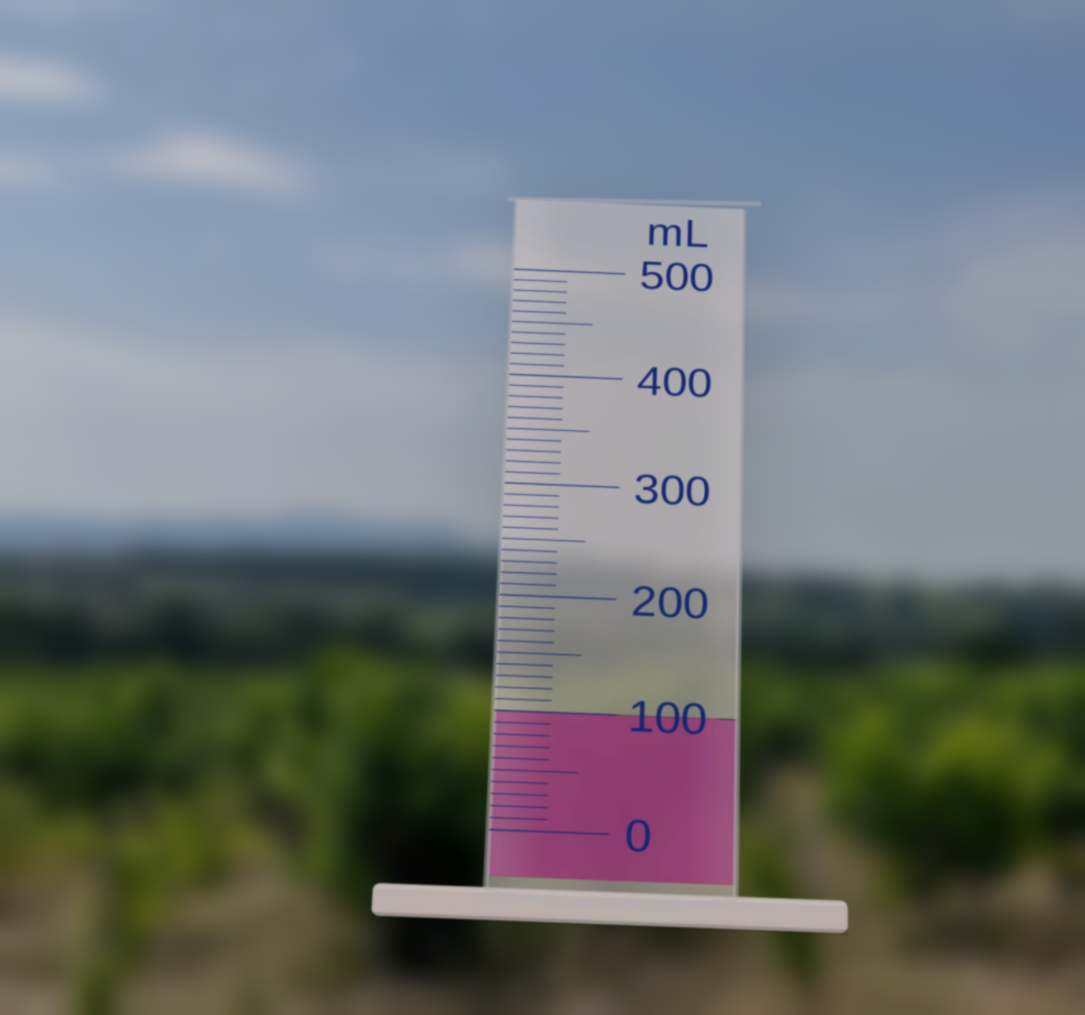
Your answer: **100** mL
